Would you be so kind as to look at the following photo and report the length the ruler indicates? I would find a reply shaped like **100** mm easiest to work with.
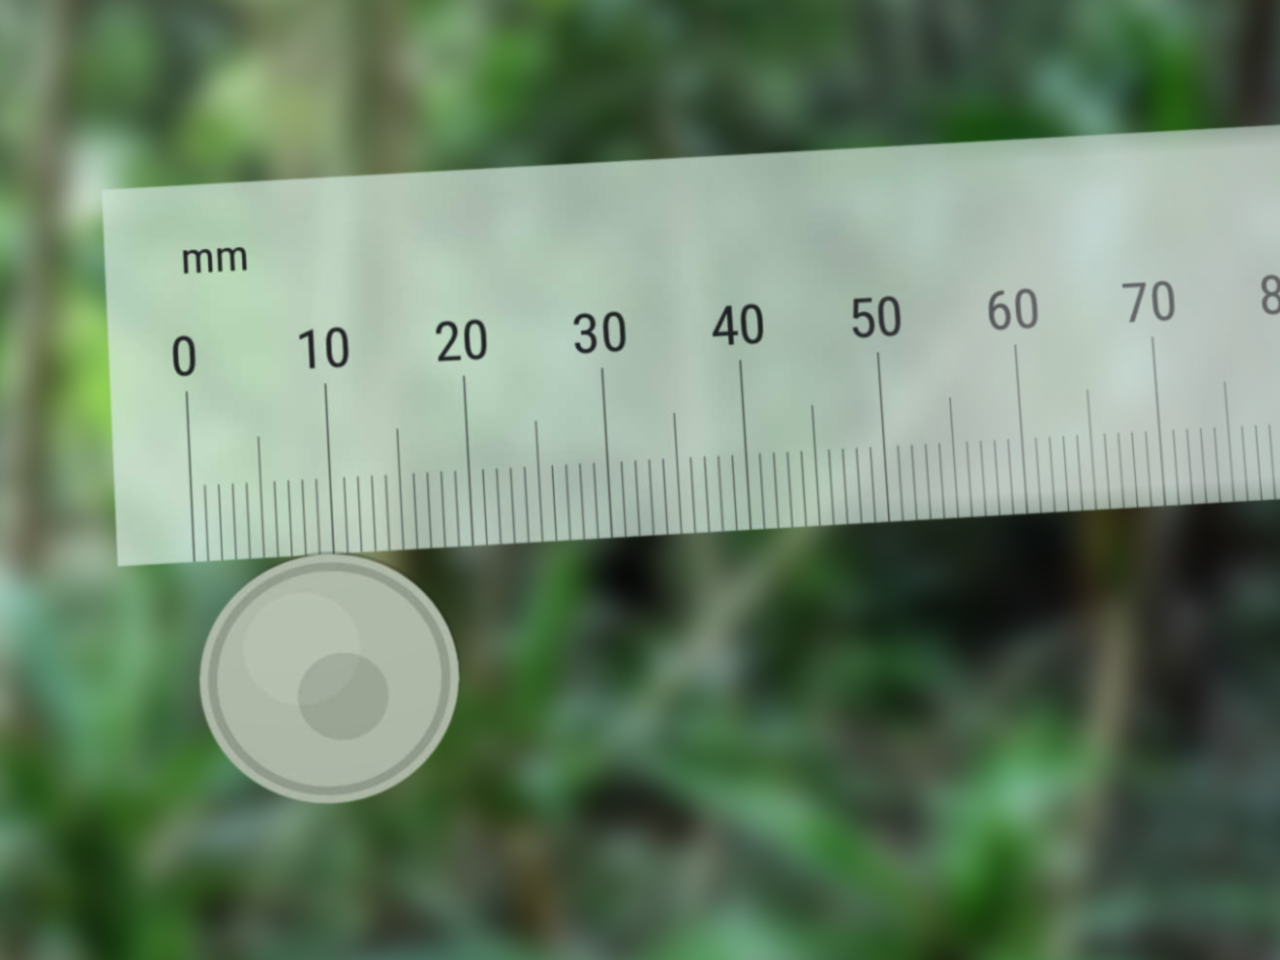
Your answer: **18.5** mm
